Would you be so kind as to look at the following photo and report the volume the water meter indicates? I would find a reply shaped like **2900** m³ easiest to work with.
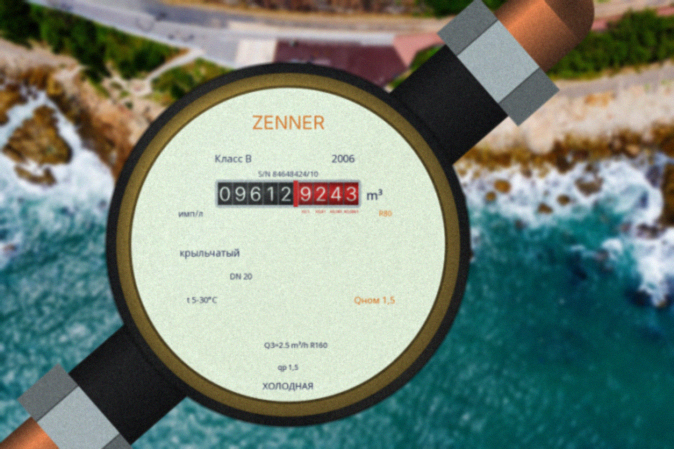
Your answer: **9612.9243** m³
